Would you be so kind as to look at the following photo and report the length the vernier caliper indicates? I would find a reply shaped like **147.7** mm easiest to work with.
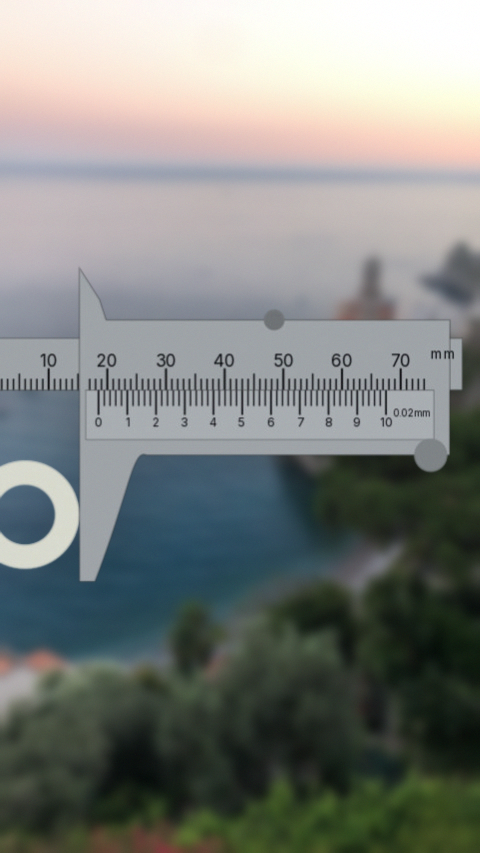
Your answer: **18.5** mm
